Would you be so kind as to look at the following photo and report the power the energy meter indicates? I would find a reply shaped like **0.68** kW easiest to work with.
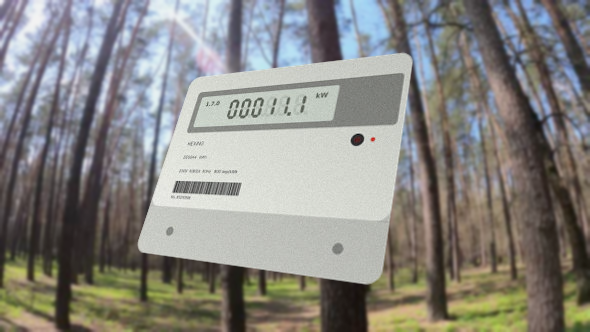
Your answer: **11.1** kW
